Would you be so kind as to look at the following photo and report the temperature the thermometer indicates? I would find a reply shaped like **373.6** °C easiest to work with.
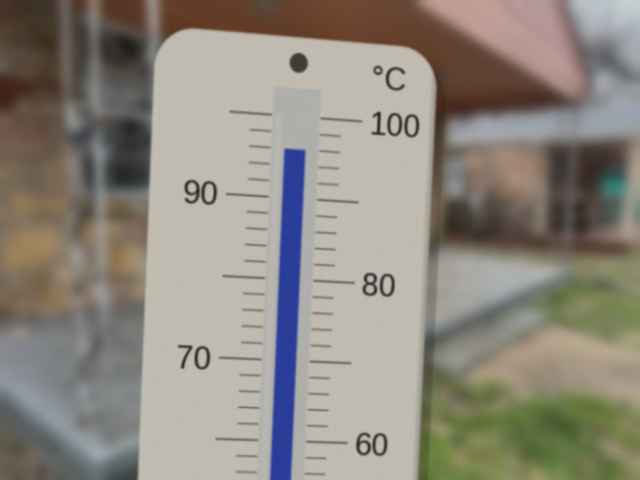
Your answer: **96** °C
